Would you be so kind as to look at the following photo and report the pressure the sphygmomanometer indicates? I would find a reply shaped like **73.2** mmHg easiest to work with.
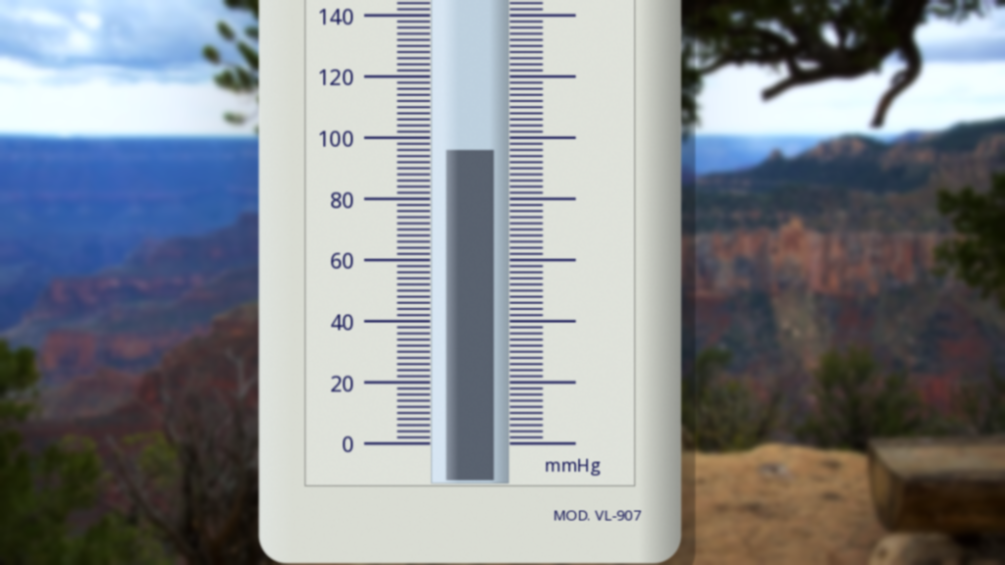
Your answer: **96** mmHg
